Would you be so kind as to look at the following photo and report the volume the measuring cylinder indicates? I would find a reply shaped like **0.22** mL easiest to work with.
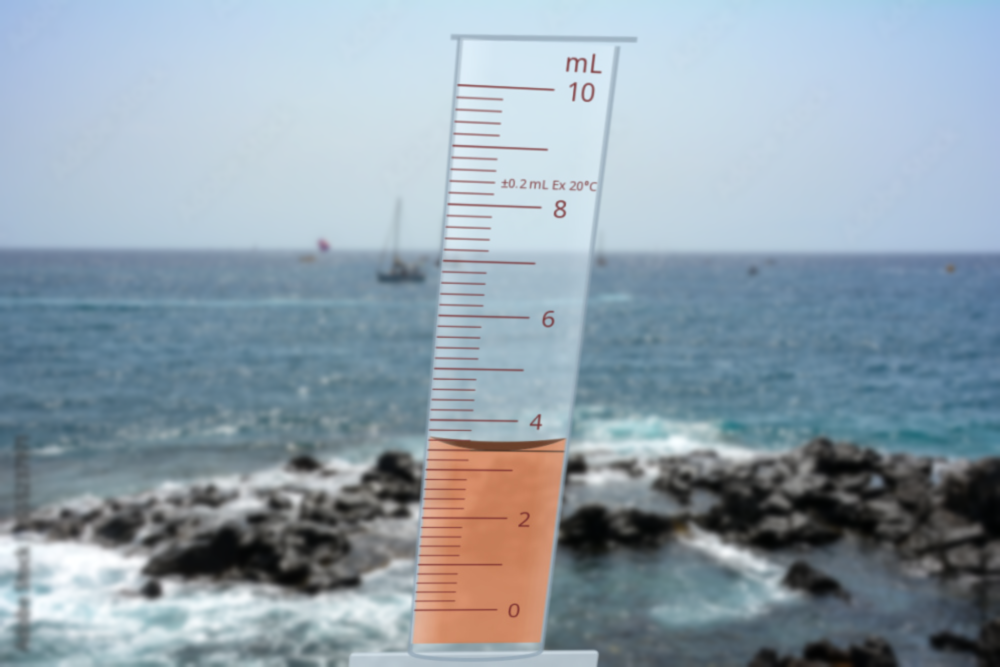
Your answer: **3.4** mL
